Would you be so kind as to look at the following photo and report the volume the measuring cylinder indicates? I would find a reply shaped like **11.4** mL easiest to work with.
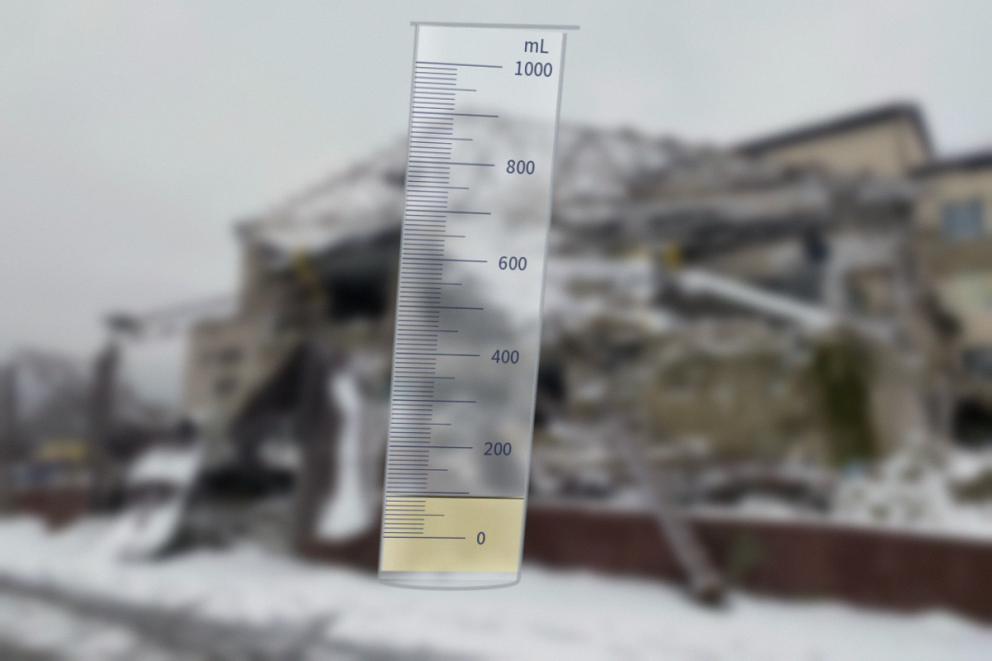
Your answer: **90** mL
